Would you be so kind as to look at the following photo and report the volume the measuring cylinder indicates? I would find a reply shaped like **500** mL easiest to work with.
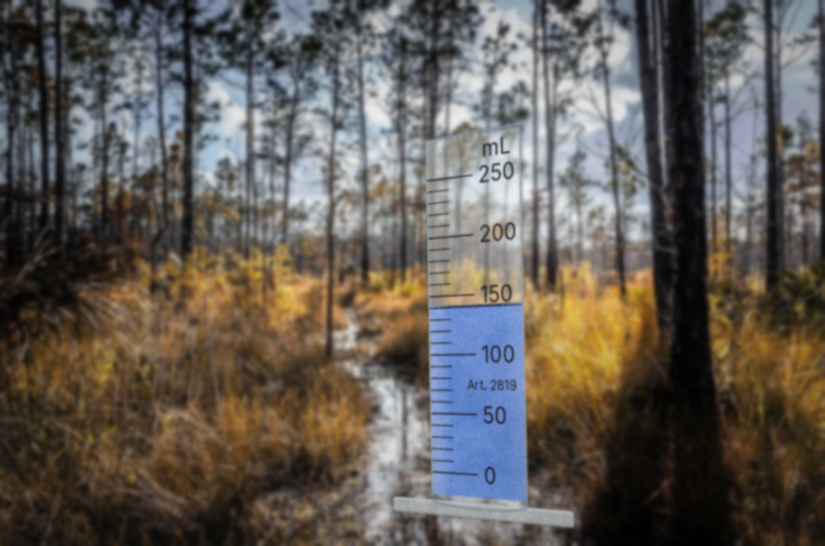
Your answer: **140** mL
